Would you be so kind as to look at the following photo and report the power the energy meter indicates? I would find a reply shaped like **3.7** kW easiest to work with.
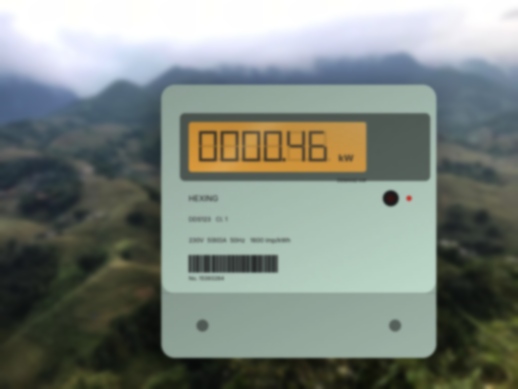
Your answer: **0.46** kW
